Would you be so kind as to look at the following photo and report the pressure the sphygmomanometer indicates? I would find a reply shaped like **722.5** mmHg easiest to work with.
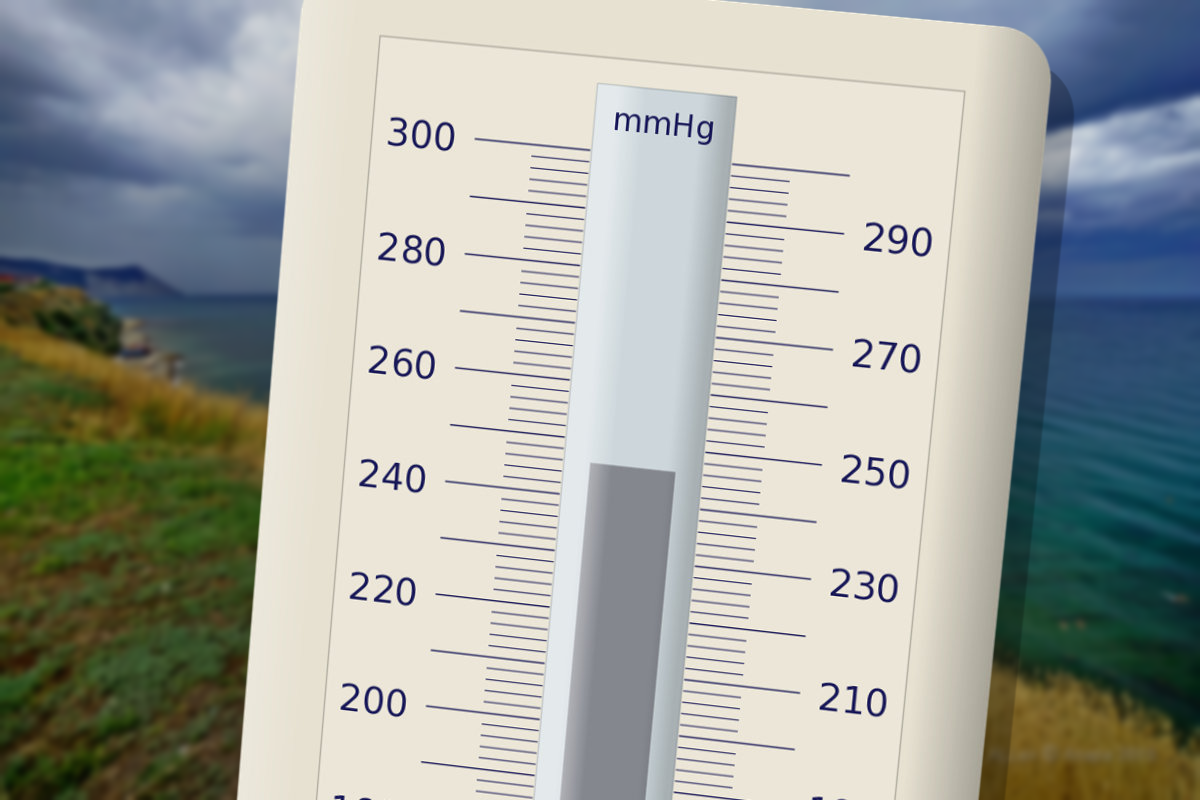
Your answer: **246** mmHg
